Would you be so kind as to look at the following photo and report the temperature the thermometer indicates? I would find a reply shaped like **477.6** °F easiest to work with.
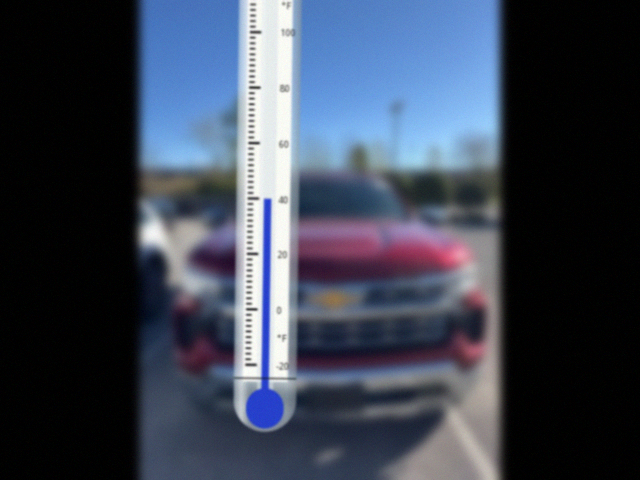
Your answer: **40** °F
